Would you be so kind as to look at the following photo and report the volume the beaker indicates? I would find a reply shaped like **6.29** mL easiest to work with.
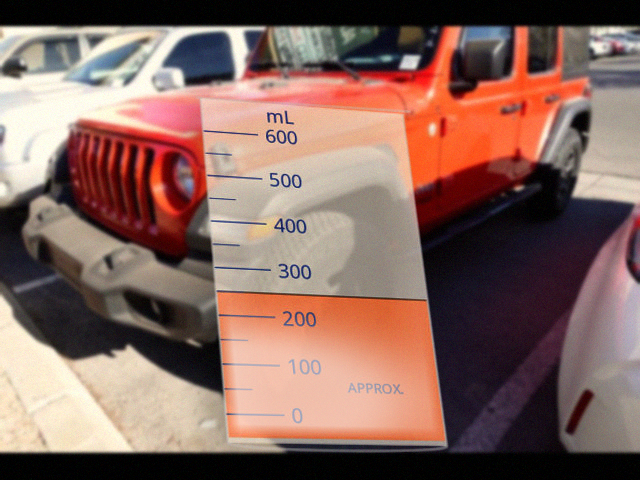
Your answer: **250** mL
